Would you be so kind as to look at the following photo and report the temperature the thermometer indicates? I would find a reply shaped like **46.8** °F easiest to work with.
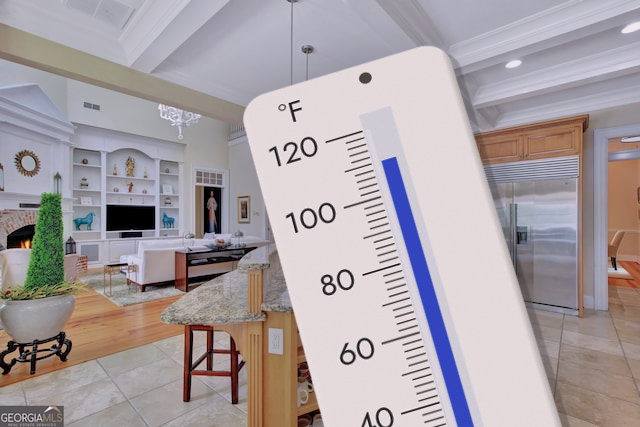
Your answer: **110** °F
